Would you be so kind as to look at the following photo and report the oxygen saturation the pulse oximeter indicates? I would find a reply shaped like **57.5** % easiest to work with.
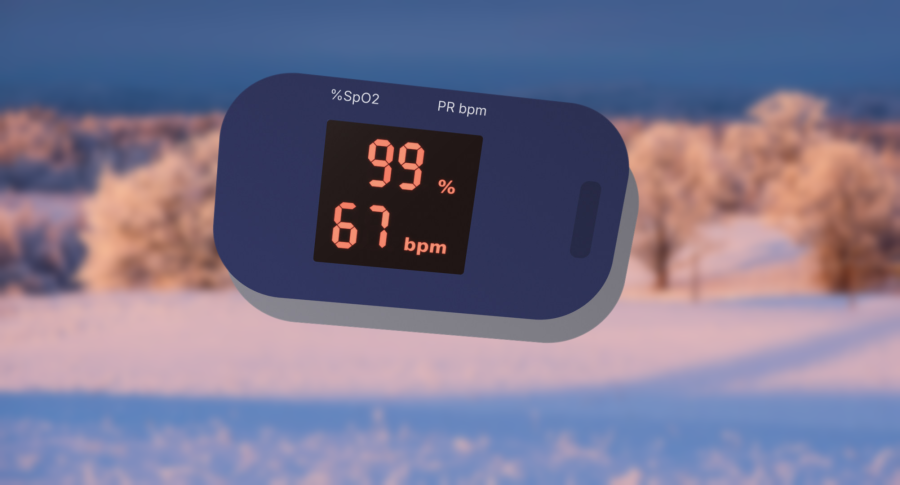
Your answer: **99** %
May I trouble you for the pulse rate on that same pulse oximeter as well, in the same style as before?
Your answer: **67** bpm
